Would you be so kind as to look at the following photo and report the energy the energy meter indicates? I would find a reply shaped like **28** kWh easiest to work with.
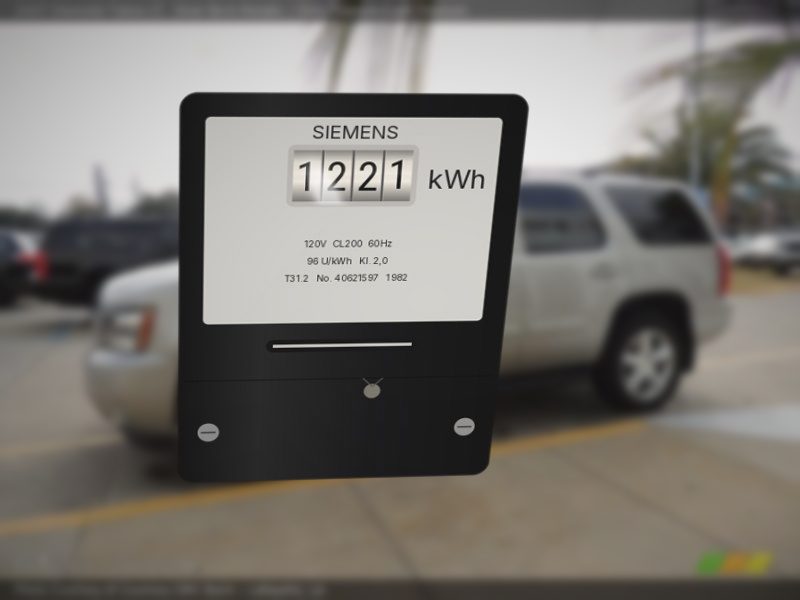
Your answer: **1221** kWh
